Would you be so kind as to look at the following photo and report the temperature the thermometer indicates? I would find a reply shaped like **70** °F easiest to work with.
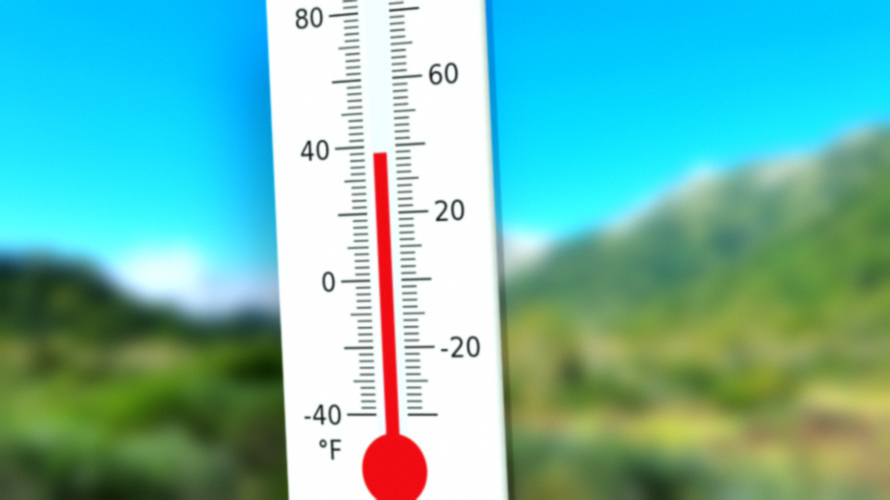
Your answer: **38** °F
